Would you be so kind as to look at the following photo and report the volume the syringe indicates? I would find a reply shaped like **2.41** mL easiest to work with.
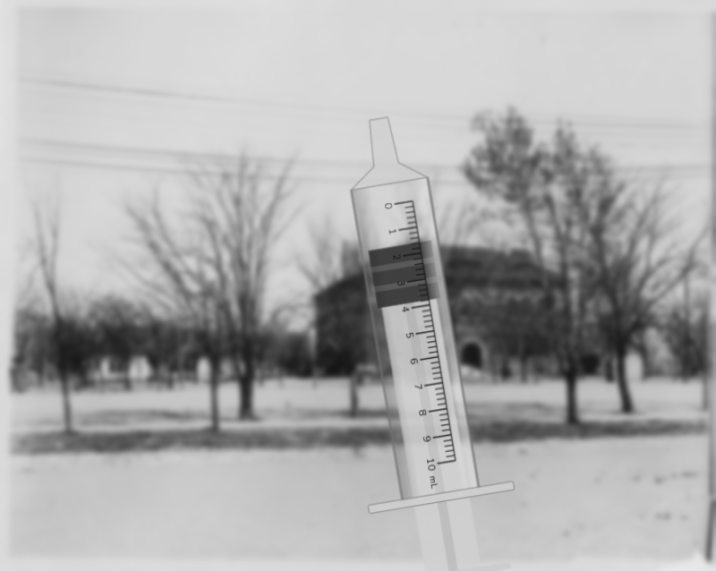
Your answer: **1.6** mL
